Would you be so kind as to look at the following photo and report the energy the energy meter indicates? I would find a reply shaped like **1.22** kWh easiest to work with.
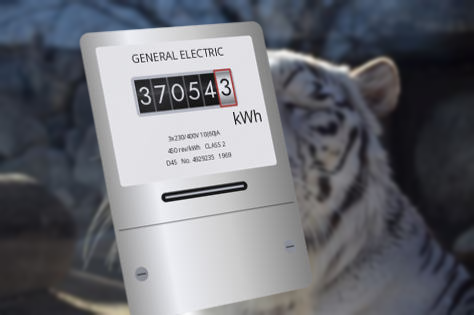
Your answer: **37054.3** kWh
